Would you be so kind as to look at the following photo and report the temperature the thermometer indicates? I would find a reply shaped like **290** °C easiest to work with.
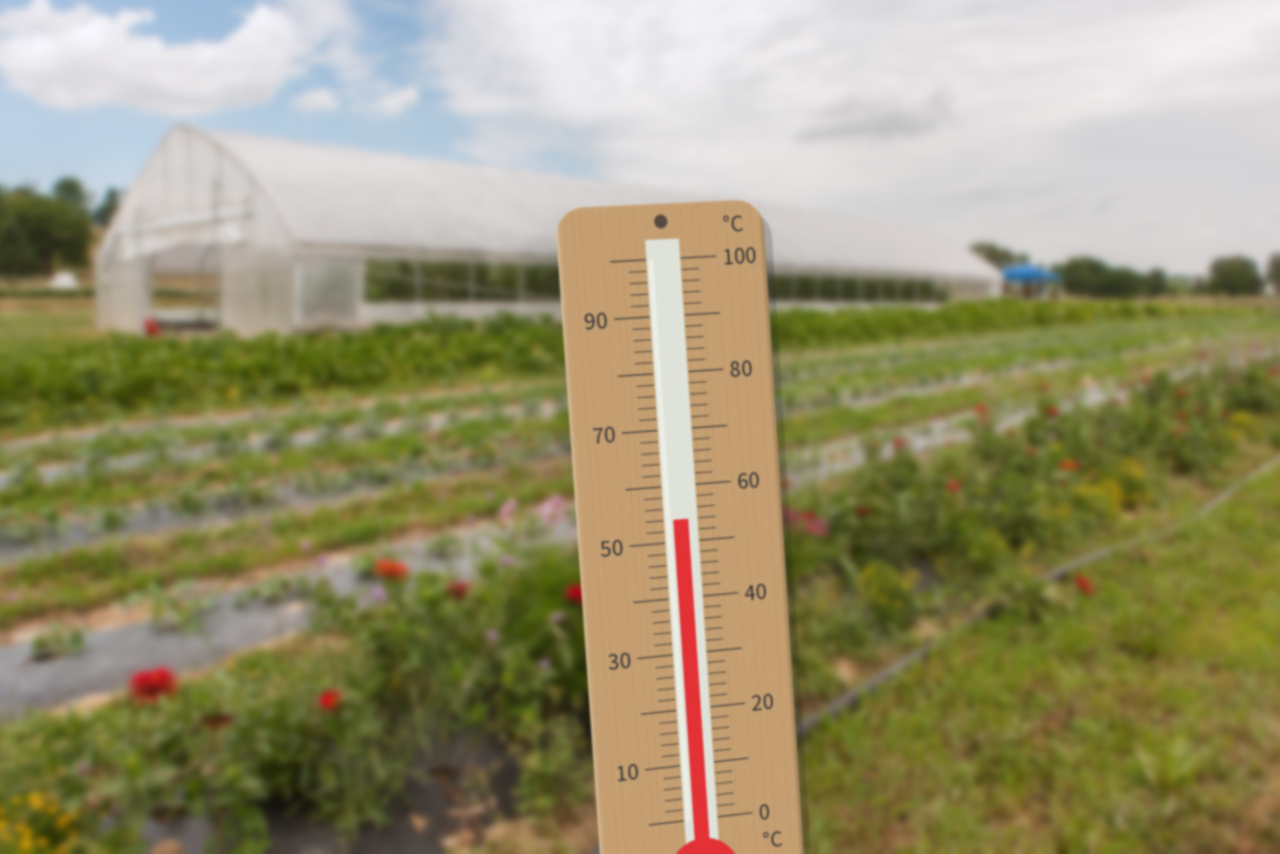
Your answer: **54** °C
